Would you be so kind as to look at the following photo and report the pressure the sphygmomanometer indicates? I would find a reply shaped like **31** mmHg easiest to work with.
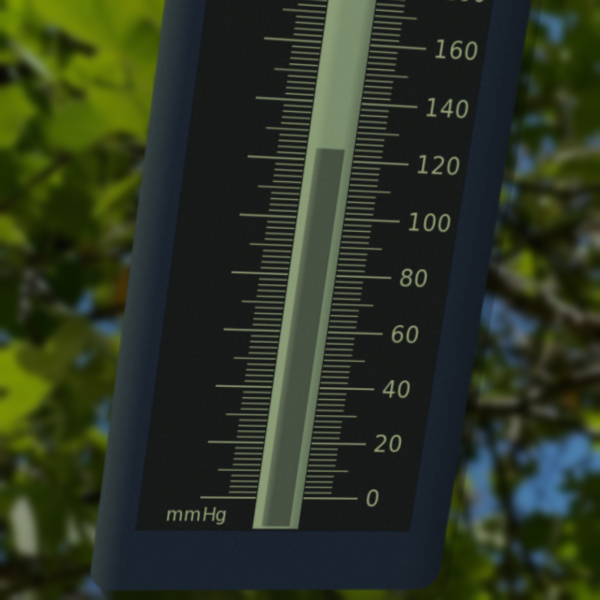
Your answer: **124** mmHg
